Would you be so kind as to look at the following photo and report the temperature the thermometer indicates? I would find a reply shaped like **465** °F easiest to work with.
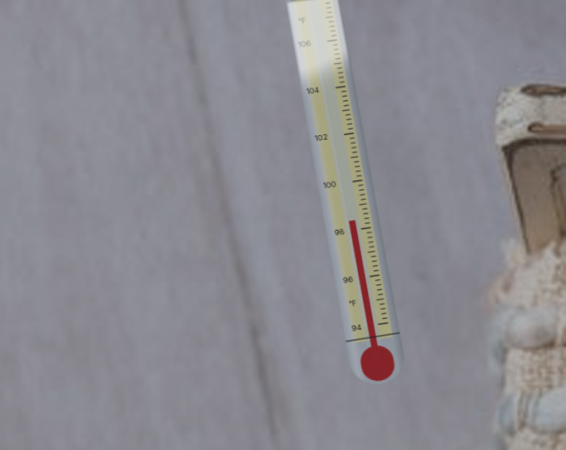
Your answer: **98.4** °F
